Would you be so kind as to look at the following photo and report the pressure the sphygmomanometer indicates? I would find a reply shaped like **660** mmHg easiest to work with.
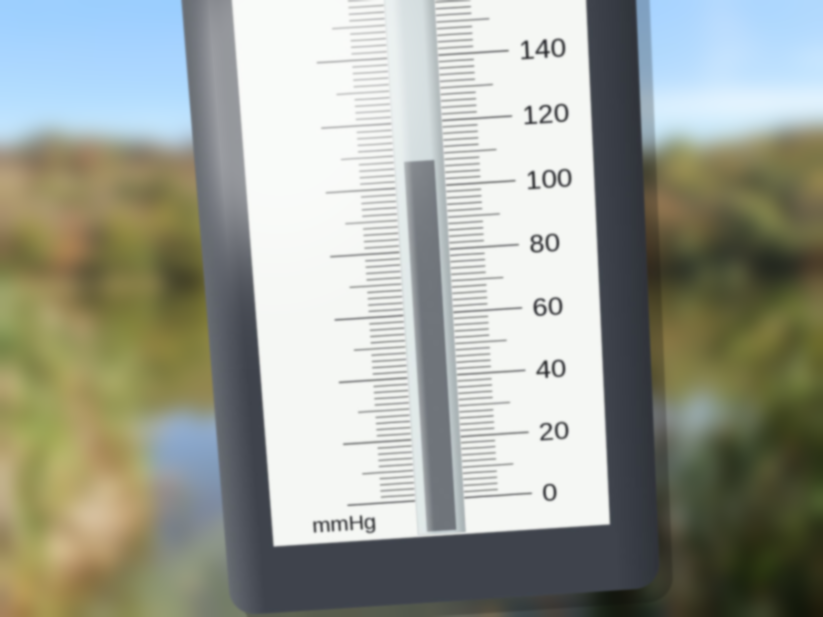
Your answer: **108** mmHg
